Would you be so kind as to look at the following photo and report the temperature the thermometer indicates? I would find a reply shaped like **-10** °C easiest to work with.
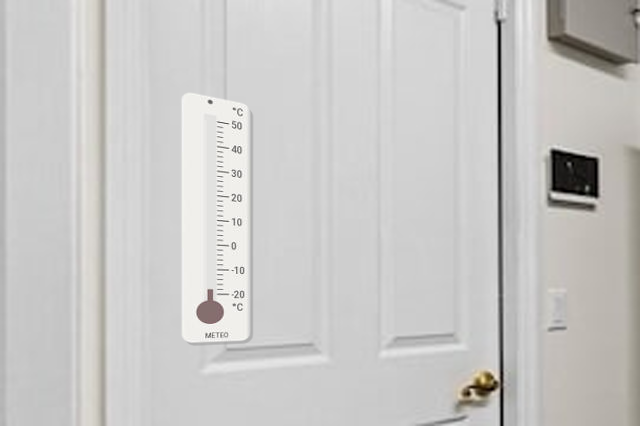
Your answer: **-18** °C
